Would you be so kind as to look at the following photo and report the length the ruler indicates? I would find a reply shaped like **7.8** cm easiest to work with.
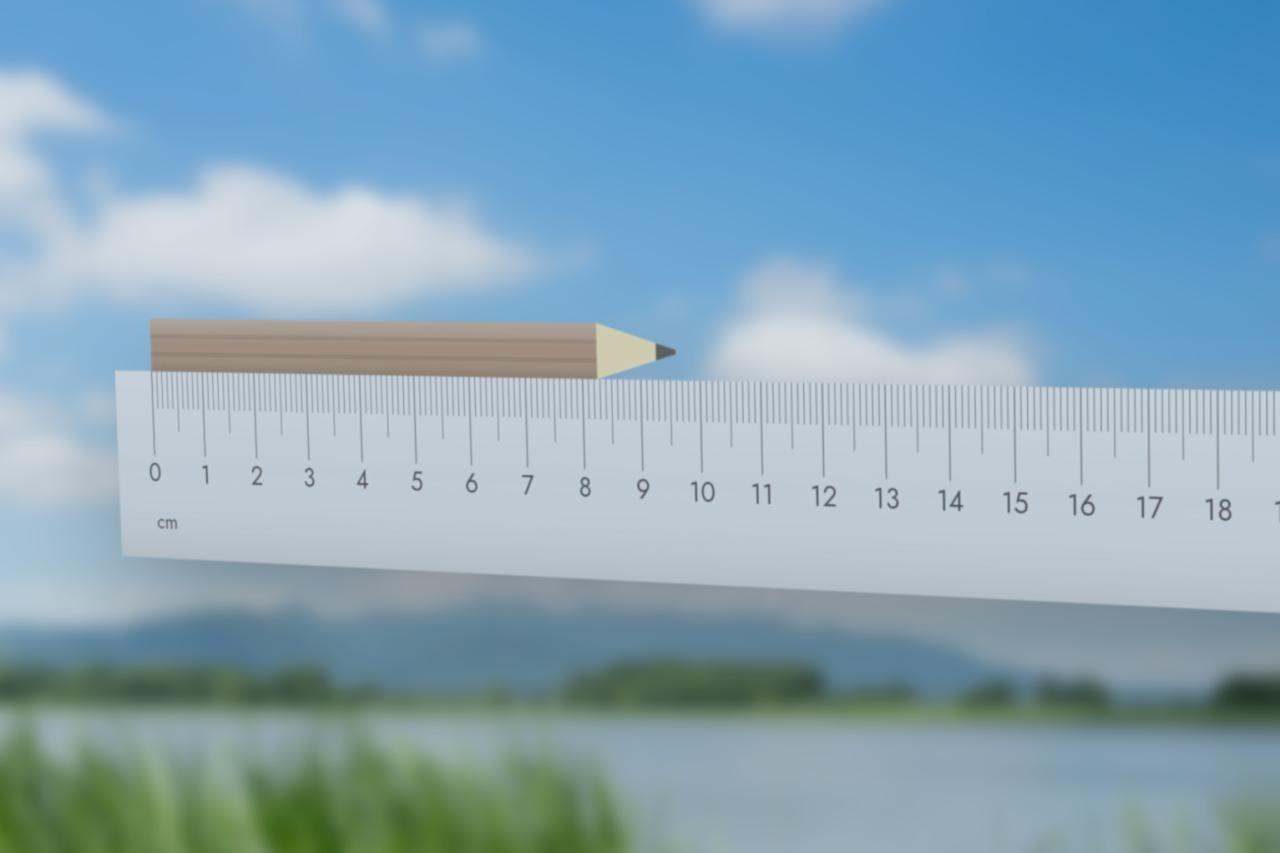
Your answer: **9.6** cm
